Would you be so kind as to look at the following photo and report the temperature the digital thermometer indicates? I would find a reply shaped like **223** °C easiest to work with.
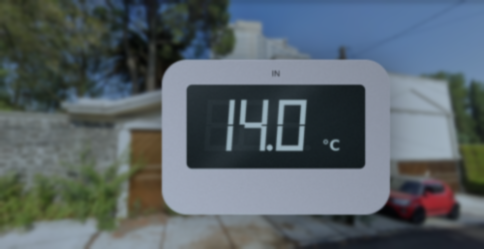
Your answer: **14.0** °C
